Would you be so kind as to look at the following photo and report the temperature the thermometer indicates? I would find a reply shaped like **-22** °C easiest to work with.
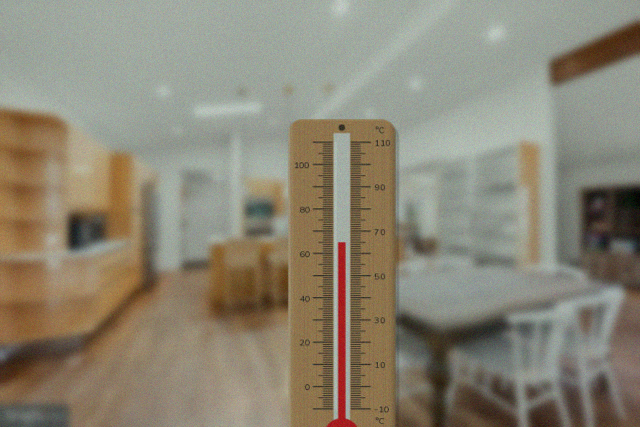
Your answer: **65** °C
